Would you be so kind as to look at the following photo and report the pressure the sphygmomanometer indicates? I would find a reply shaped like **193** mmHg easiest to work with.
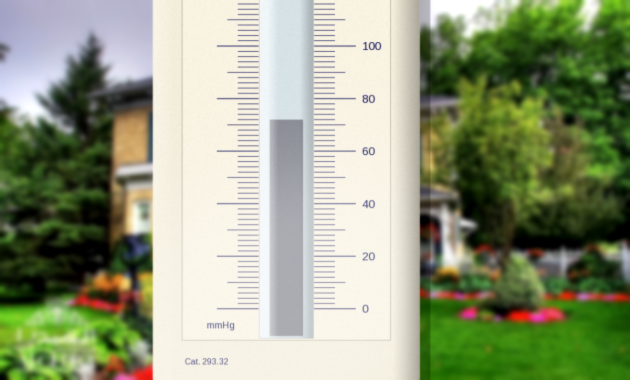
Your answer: **72** mmHg
